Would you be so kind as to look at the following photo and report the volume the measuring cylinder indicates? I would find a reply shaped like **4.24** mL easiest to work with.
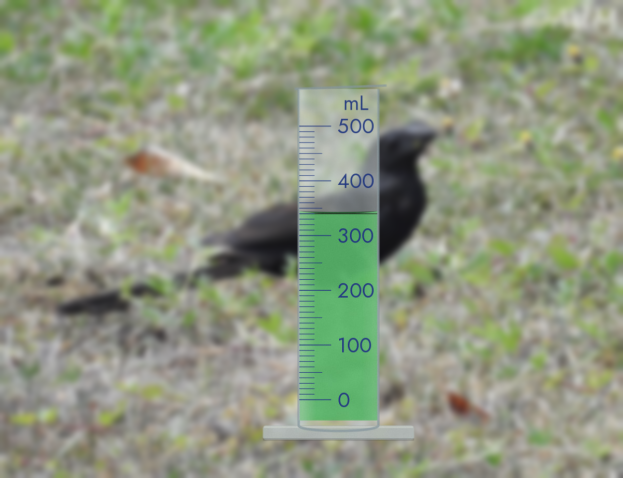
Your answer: **340** mL
